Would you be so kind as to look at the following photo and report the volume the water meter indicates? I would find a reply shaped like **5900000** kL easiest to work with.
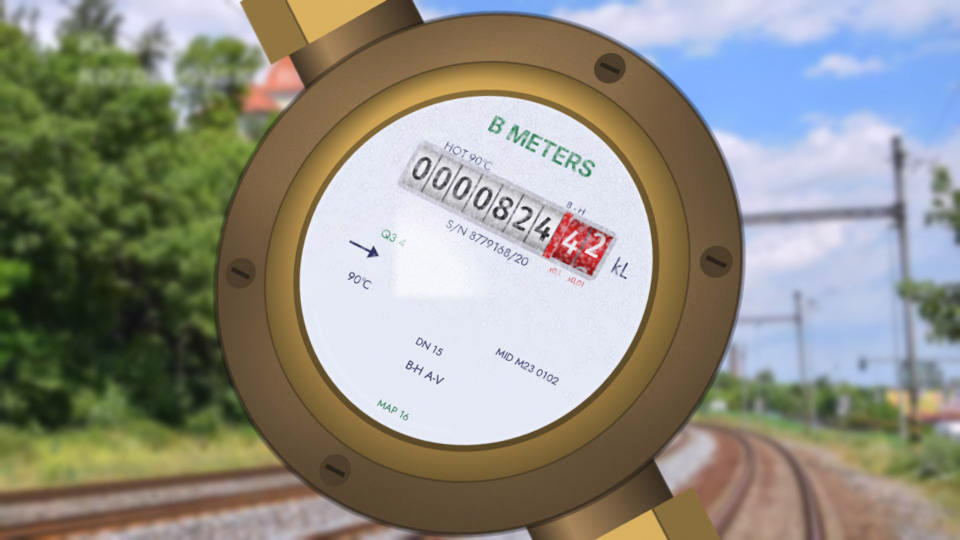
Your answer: **824.42** kL
